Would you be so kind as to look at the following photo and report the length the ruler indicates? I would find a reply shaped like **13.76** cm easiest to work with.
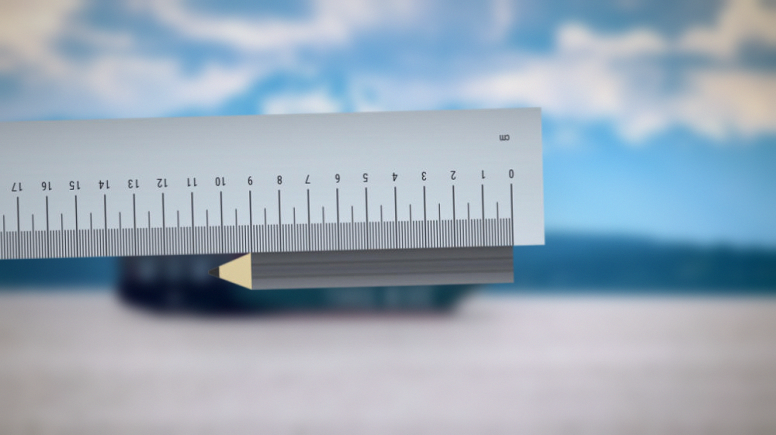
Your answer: **10.5** cm
